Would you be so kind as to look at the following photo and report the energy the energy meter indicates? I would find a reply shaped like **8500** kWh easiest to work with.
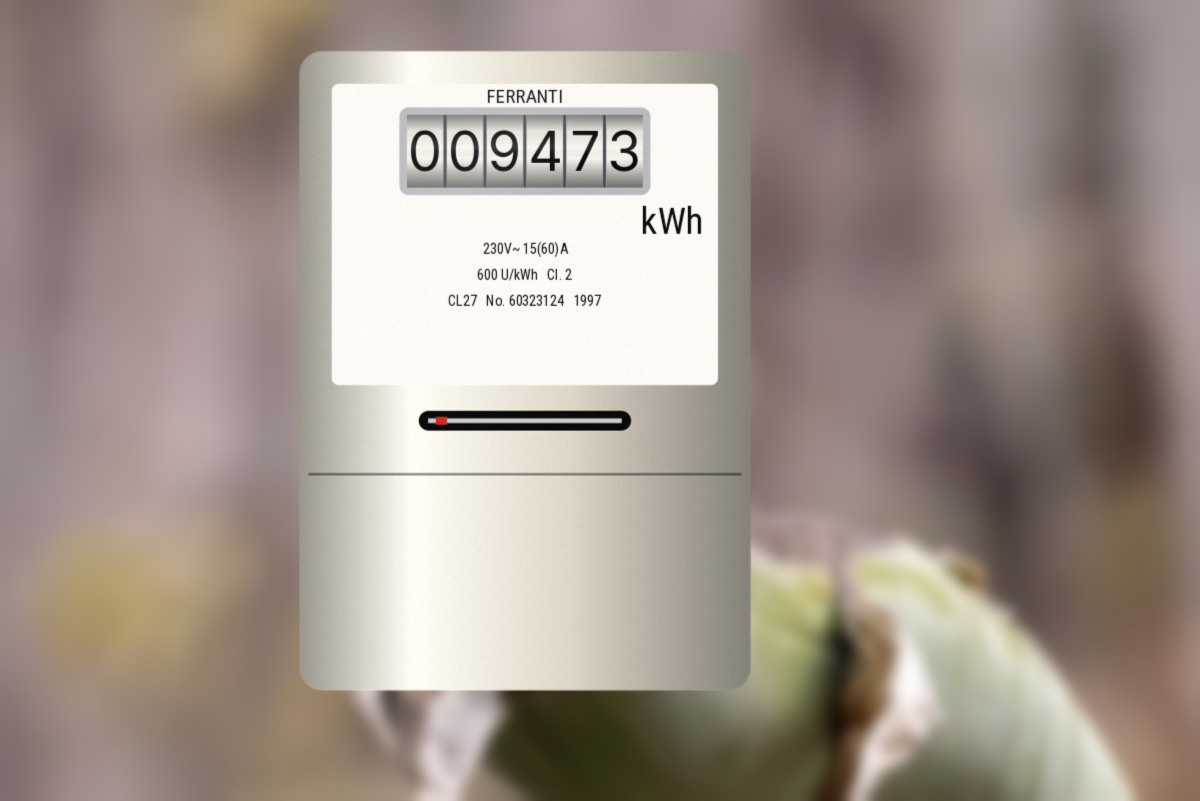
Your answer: **9473** kWh
